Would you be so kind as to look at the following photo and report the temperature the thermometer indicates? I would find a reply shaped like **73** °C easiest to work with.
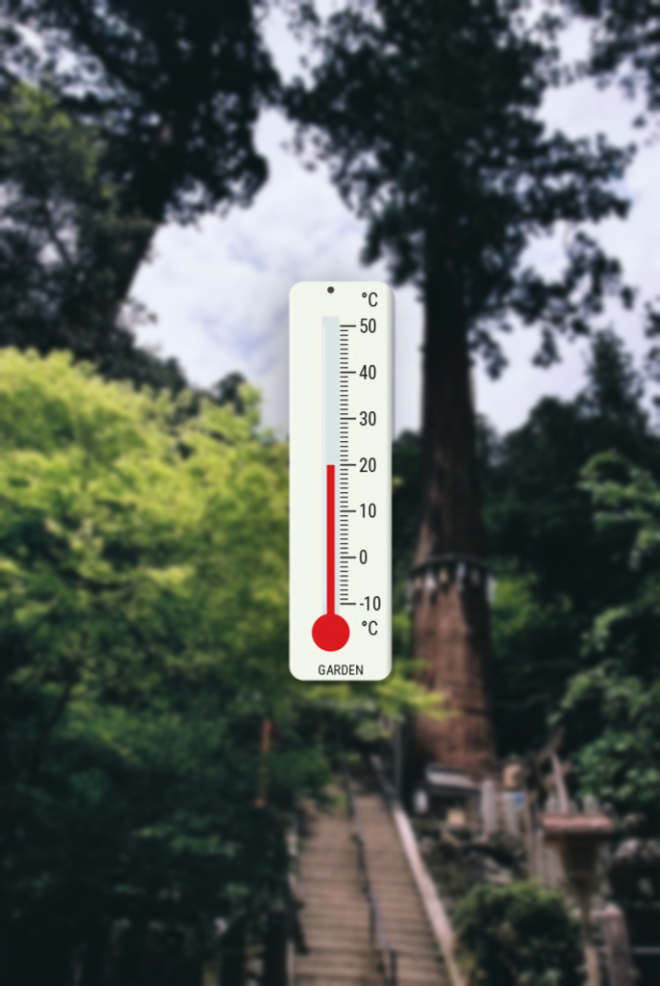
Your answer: **20** °C
